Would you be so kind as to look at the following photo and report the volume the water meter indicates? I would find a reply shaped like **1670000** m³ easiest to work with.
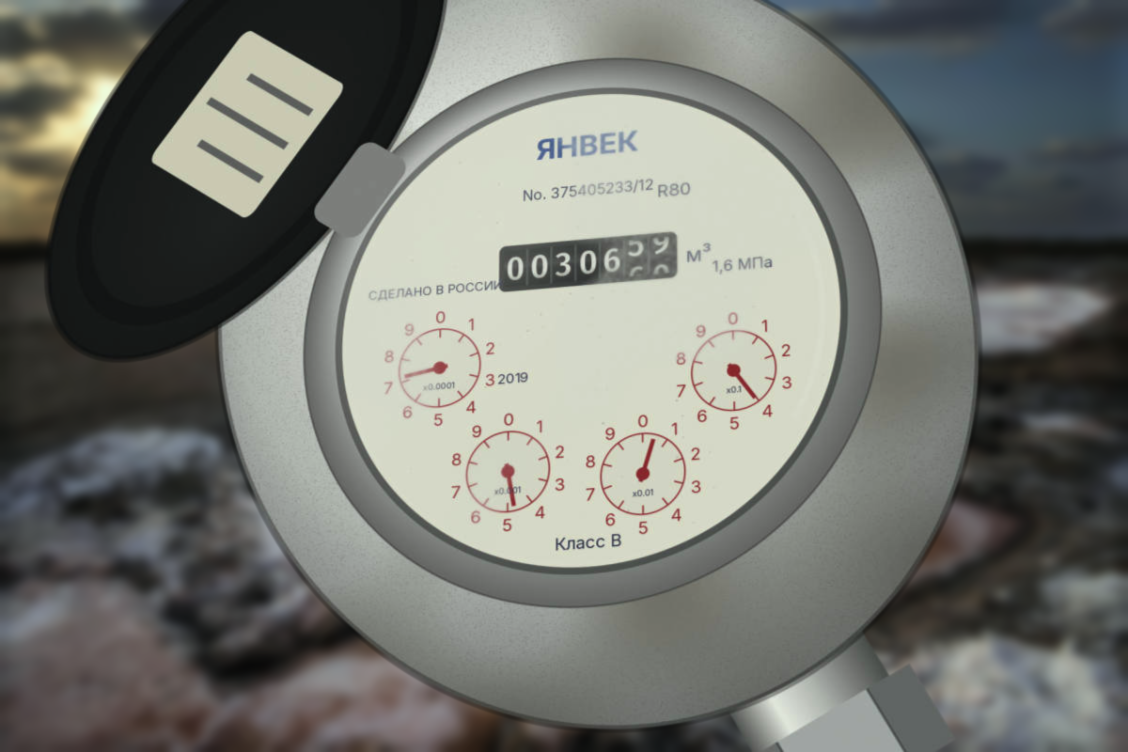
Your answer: **30659.4047** m³
